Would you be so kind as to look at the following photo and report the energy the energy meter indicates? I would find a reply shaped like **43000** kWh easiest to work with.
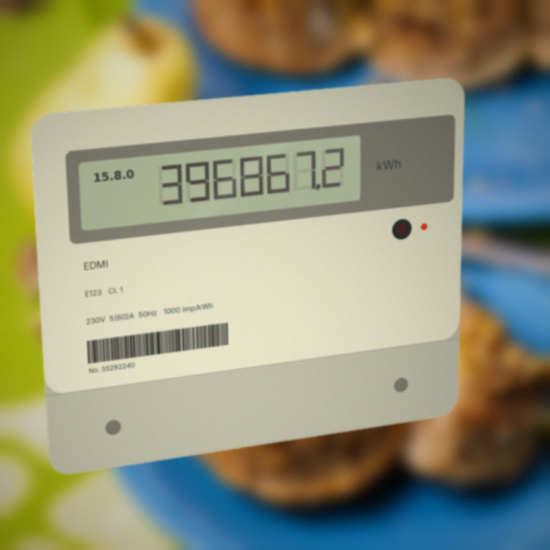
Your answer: **396867.2** kWh
